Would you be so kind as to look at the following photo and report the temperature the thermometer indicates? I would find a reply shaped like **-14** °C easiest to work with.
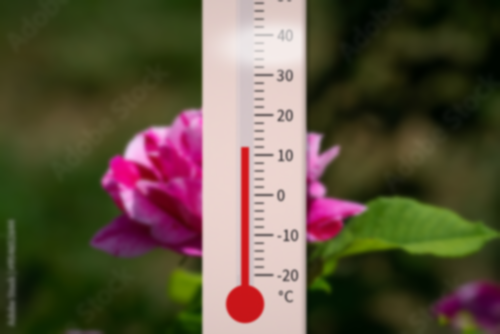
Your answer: **12** °C
